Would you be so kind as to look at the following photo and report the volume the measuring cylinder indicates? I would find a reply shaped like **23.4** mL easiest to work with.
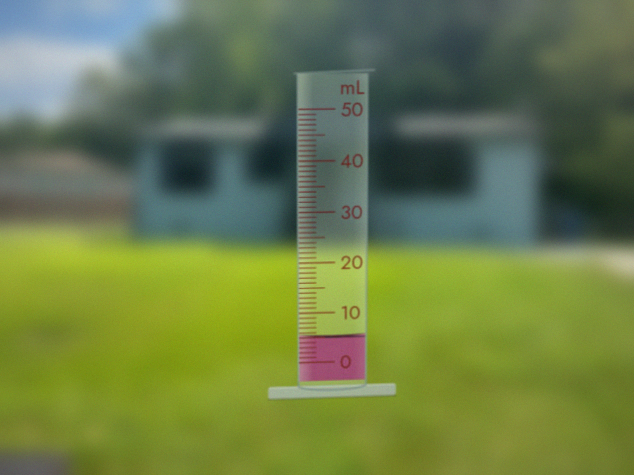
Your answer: **5** mL
